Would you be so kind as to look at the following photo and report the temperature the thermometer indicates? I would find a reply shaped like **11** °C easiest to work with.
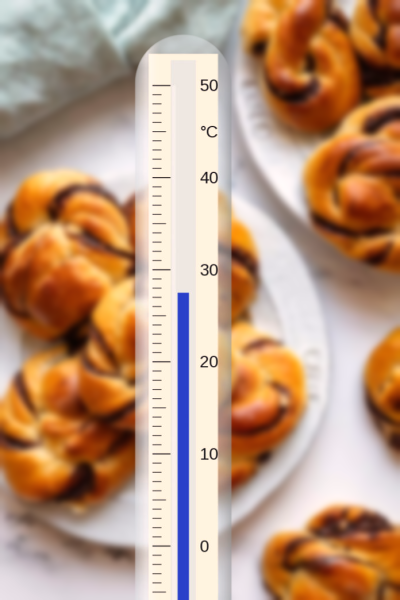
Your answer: **27.5** °C
